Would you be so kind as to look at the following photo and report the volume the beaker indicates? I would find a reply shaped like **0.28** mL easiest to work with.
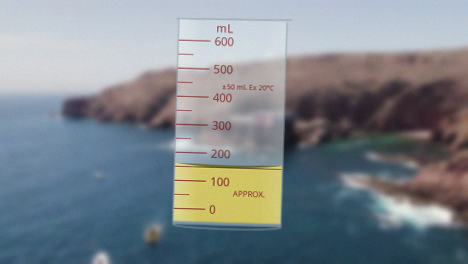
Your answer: **150** mL
